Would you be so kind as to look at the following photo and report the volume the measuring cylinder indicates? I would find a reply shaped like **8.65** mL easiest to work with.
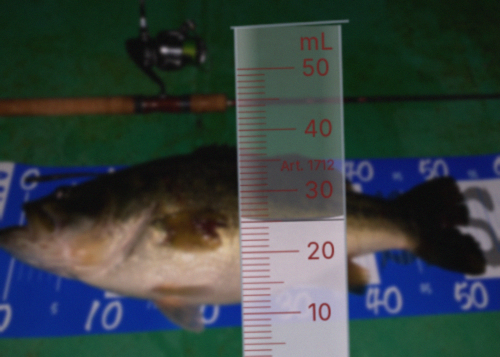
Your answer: **25** mL
